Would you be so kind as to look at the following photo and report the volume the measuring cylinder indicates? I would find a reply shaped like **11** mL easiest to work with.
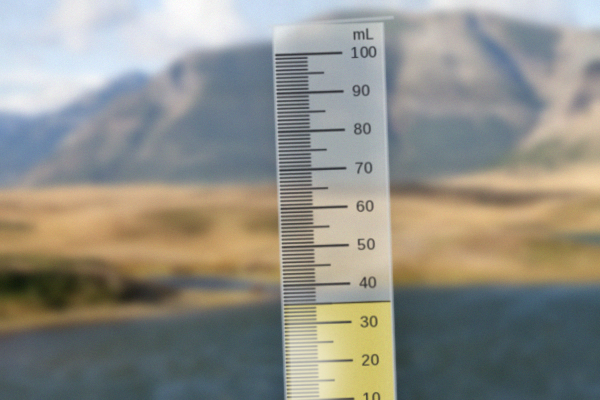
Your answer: **35** mL
